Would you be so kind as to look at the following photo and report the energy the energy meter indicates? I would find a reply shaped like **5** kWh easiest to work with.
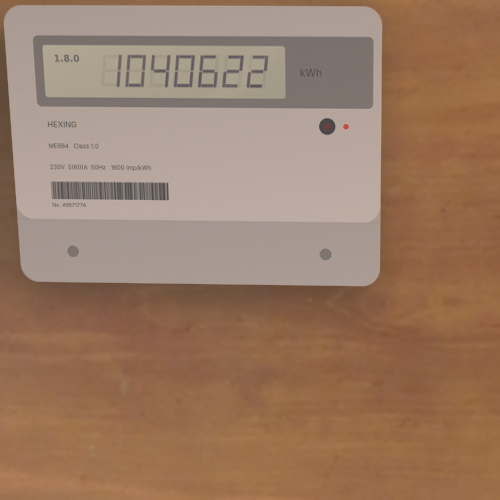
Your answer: **1040622** kWh
